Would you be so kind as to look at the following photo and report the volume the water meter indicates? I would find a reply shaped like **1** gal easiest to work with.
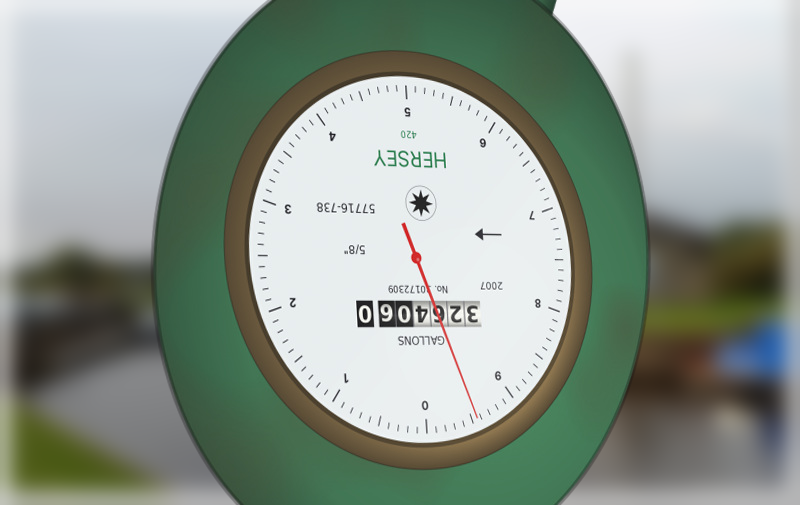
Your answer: **3264059.4** gal
